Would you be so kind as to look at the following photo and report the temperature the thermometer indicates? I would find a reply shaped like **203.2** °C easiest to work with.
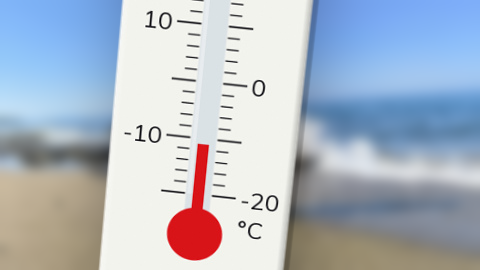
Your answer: **-11** °C
